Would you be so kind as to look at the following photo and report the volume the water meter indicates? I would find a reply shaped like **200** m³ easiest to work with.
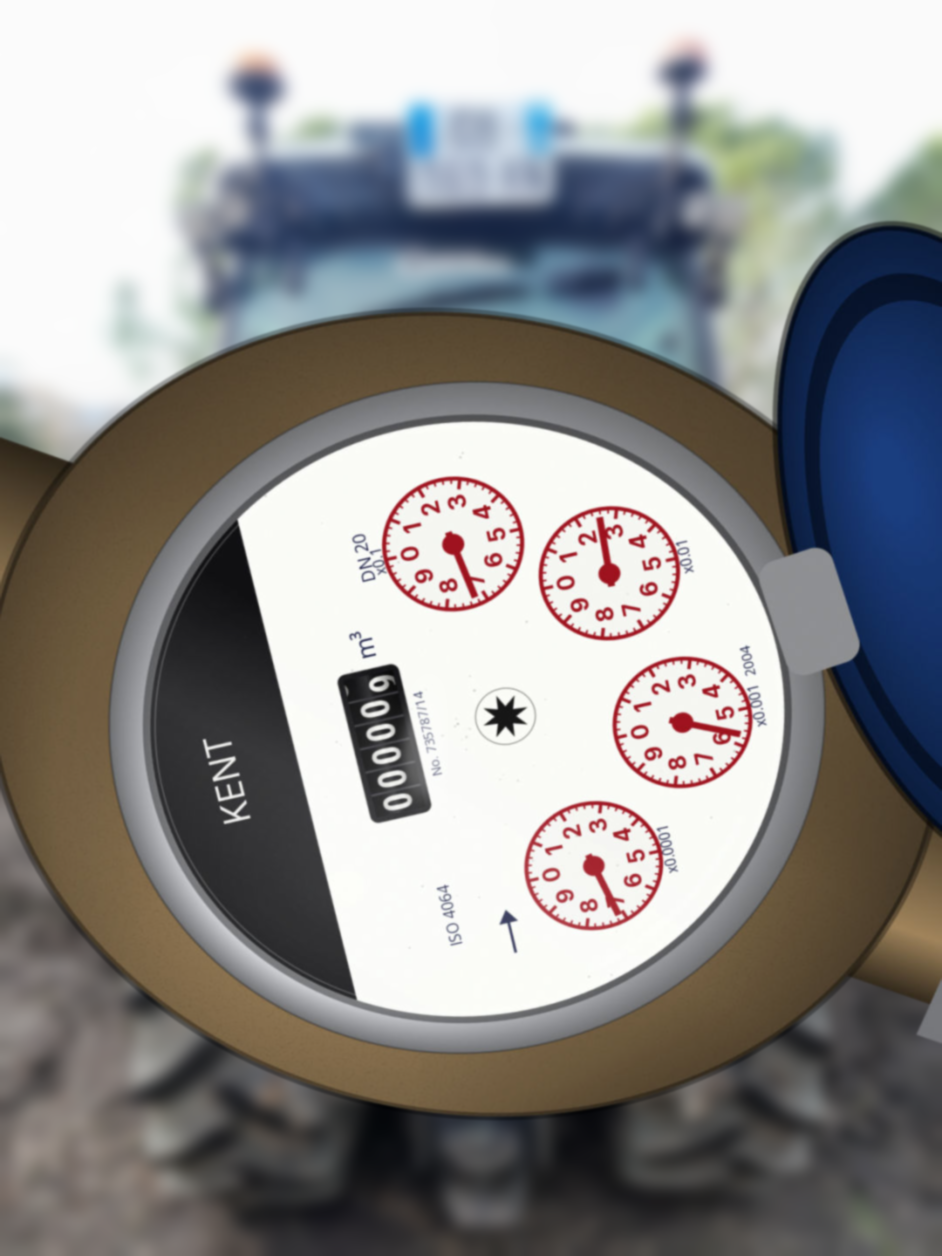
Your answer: **8.7257** m³
